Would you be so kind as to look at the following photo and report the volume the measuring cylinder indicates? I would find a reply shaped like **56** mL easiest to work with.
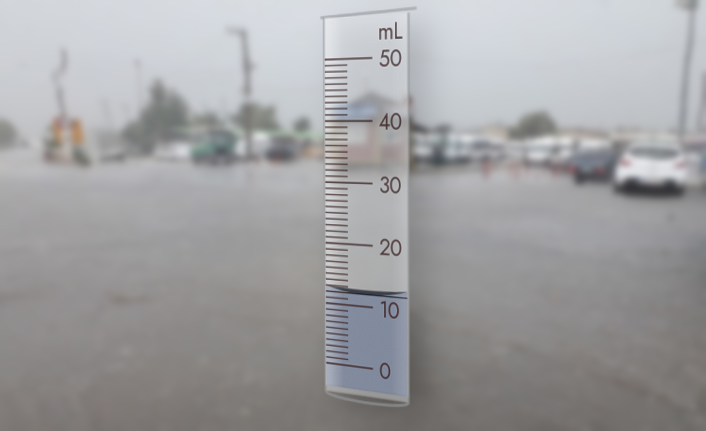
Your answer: **12** mL
